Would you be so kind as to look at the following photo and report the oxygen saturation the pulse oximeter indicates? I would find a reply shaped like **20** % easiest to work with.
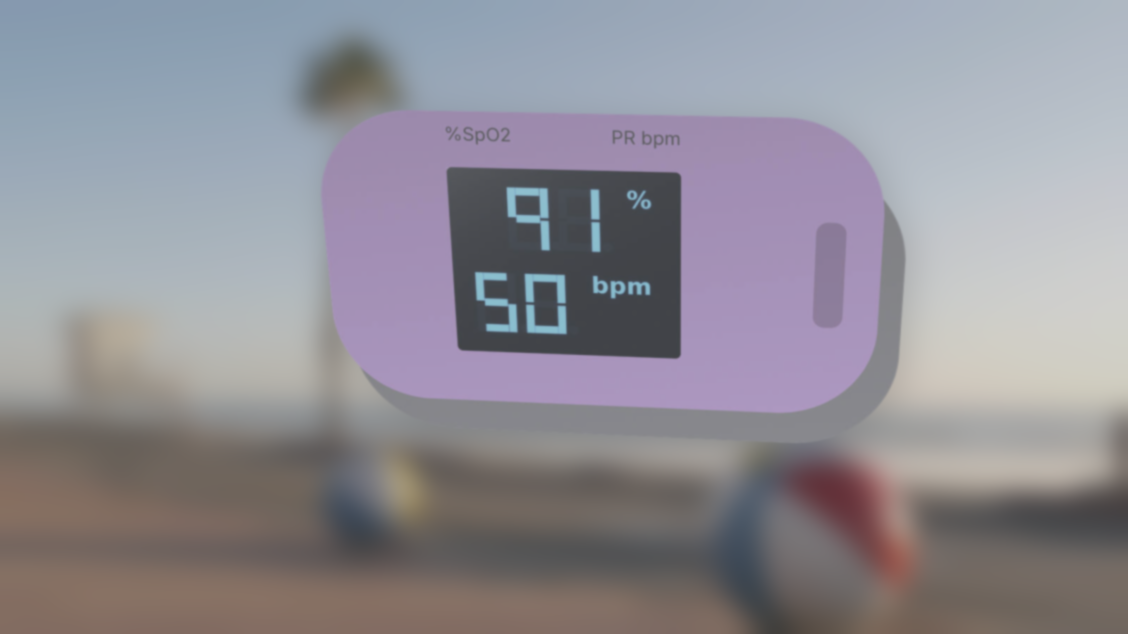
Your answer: **91** %
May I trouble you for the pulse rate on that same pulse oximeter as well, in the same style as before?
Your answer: **50** bpm
